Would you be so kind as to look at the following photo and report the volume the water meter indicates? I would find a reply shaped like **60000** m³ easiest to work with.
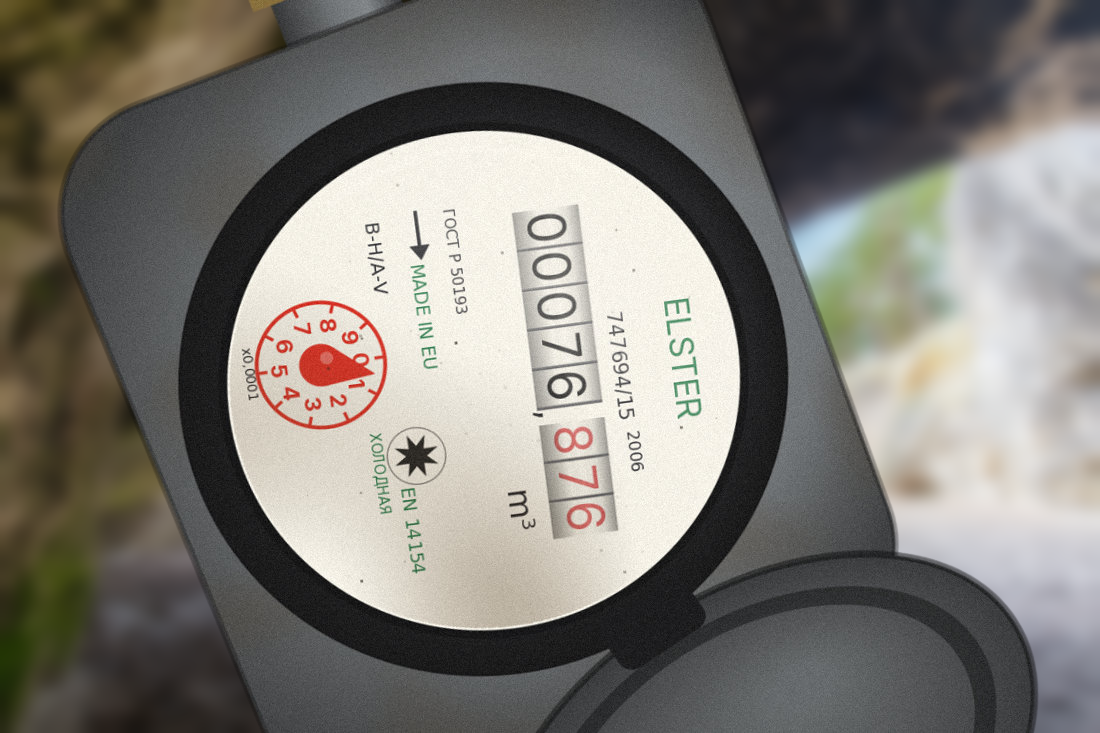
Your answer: **76.8760** m³
